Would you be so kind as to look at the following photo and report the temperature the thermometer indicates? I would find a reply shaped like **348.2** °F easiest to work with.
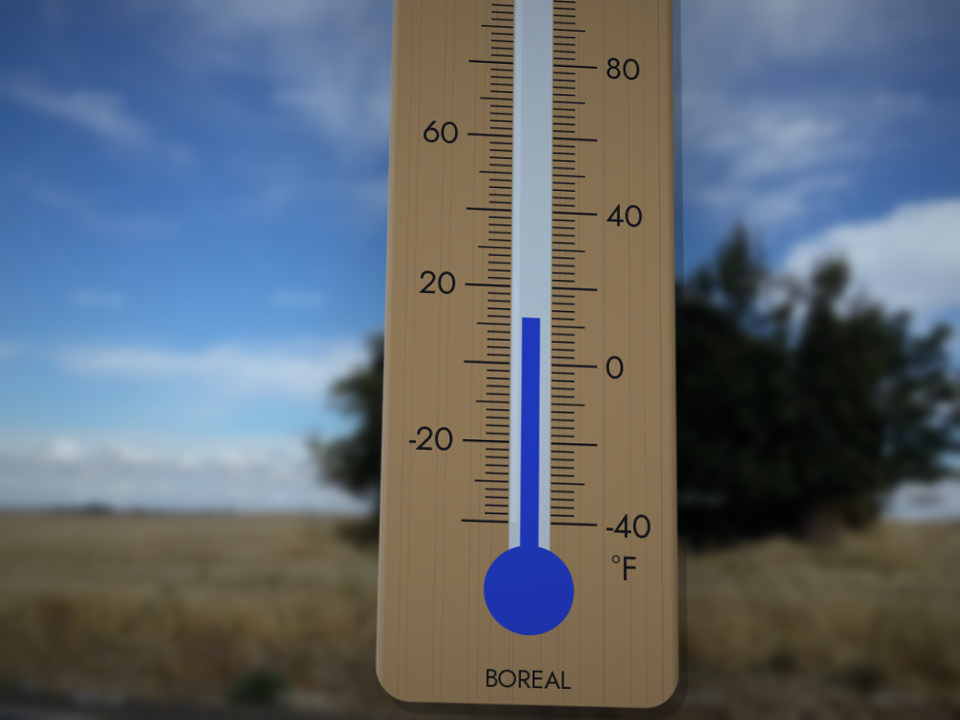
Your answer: **12** °F
